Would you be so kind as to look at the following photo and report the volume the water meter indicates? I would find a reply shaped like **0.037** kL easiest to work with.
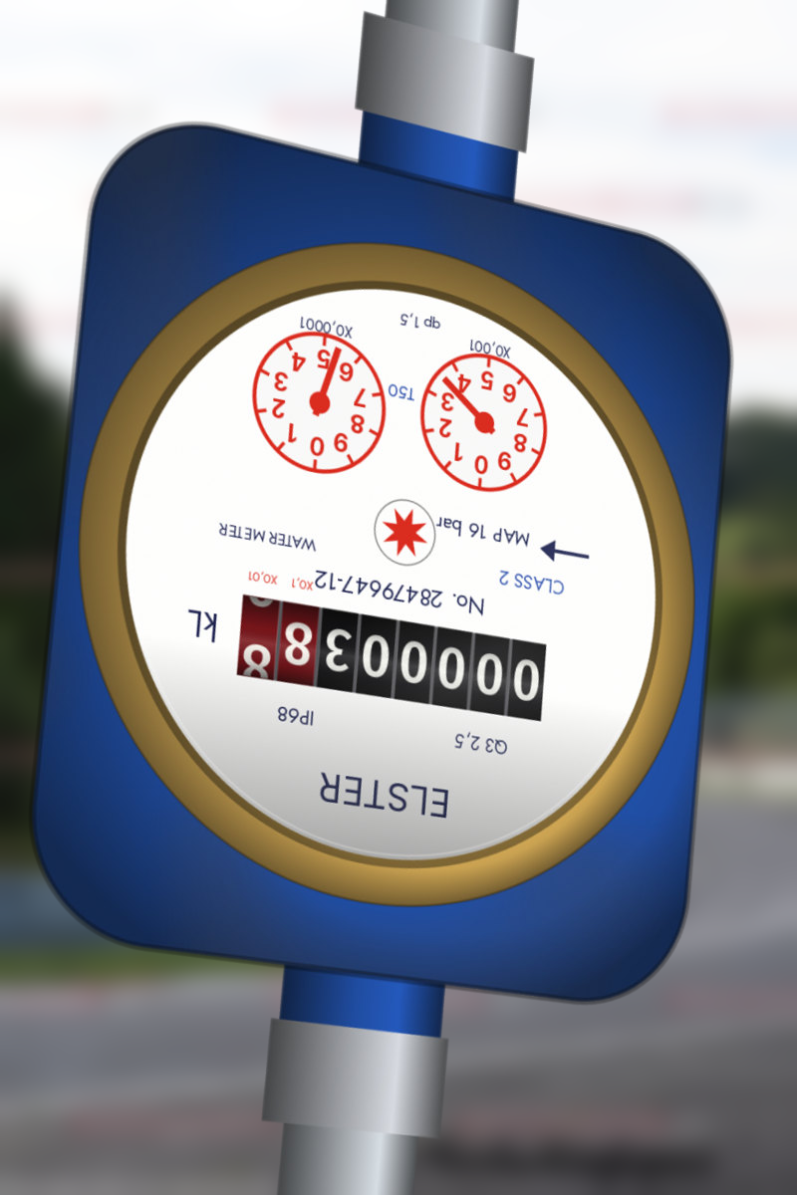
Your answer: **3.8835** kL
